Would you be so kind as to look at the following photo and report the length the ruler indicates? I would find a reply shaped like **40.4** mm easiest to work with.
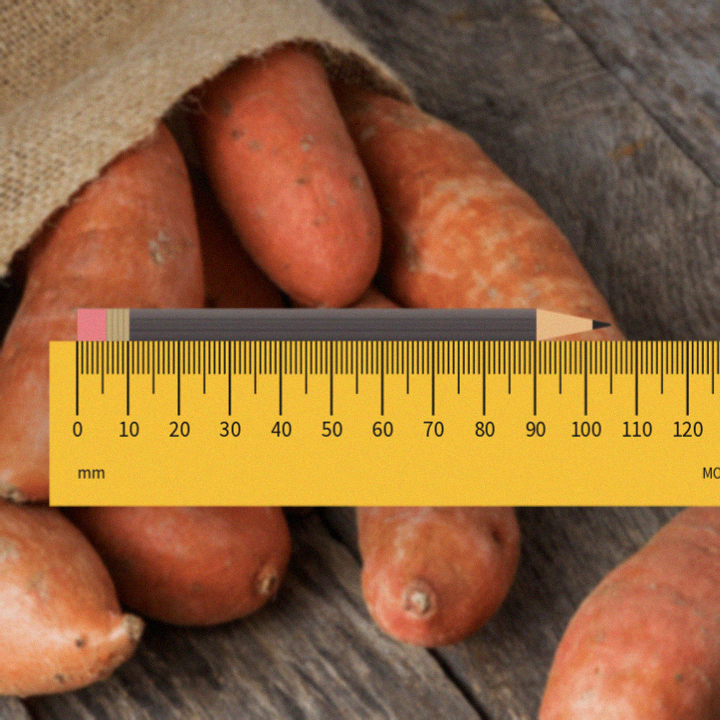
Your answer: **105** mm
